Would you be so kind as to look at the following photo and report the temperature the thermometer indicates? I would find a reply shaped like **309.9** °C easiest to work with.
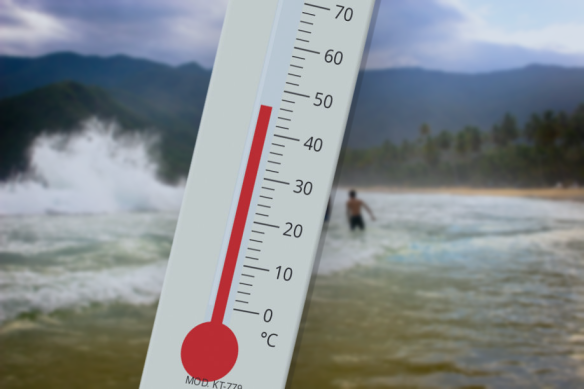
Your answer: **46** °C
